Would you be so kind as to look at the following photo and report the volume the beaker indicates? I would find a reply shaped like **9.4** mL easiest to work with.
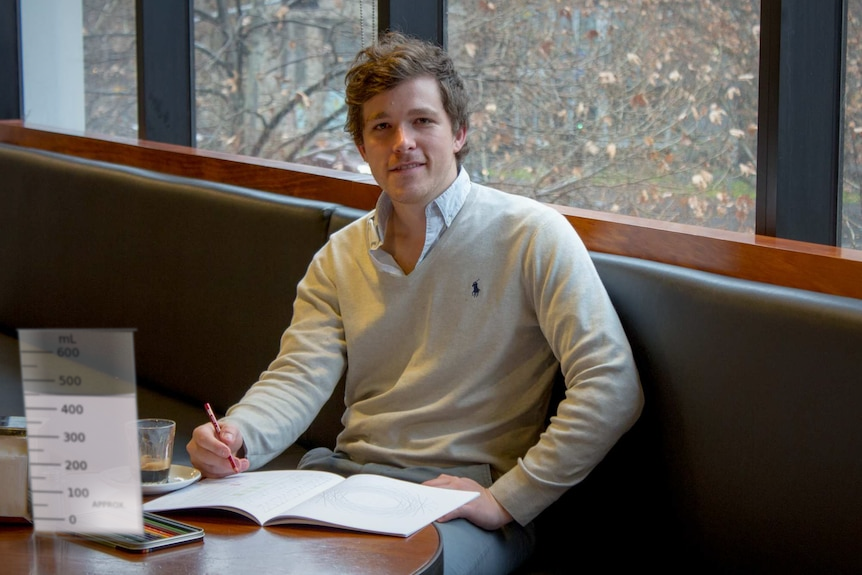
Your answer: **450** mL
